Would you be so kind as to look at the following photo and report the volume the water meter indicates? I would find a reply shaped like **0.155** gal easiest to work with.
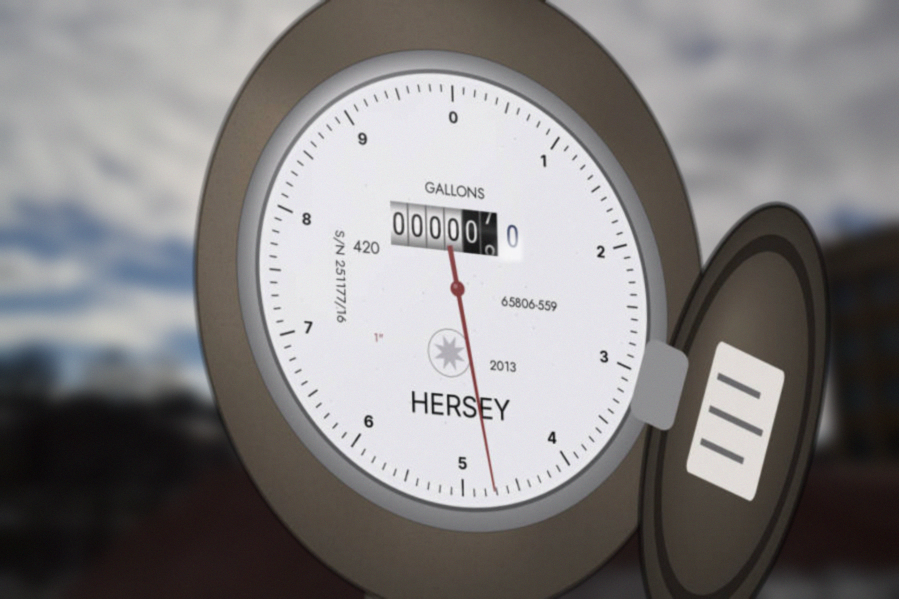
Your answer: **74.7** gal
